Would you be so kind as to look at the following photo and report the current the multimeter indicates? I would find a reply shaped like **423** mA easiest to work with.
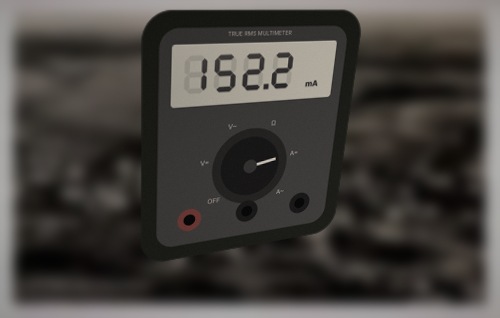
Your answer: **152.2** mA
